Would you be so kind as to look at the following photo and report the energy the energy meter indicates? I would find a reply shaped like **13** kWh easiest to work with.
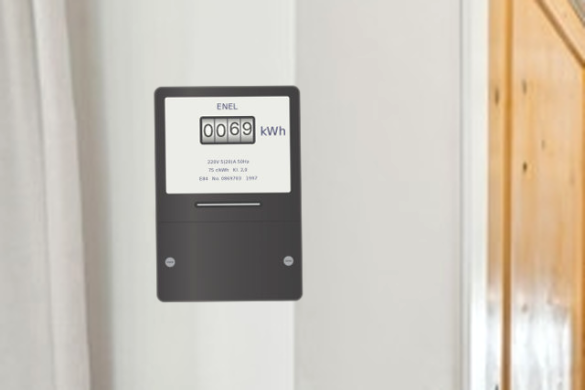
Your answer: **69** kWh
